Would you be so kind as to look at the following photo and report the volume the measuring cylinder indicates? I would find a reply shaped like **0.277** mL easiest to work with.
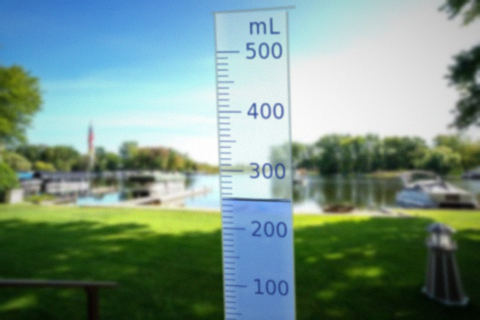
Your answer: **250** mL
